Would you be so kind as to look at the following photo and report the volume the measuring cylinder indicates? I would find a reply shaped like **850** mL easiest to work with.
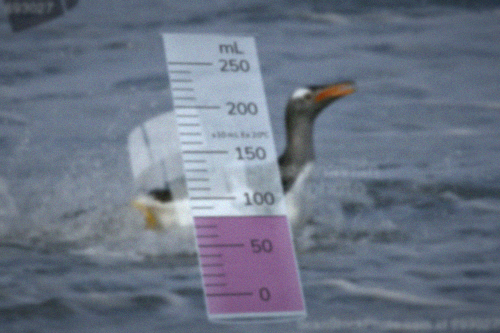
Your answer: **80** mL
